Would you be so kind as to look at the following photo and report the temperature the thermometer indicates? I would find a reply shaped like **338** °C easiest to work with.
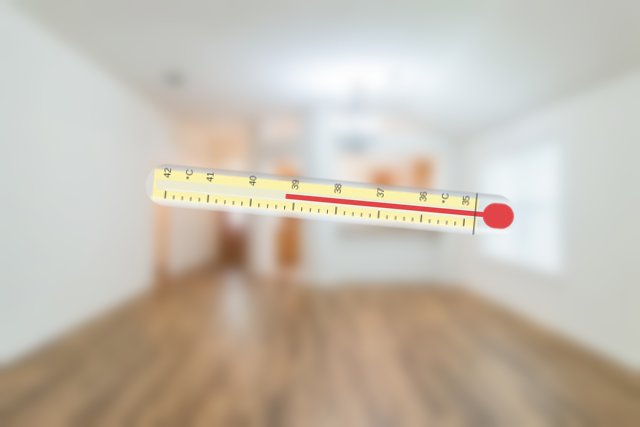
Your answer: **39.2** °C
